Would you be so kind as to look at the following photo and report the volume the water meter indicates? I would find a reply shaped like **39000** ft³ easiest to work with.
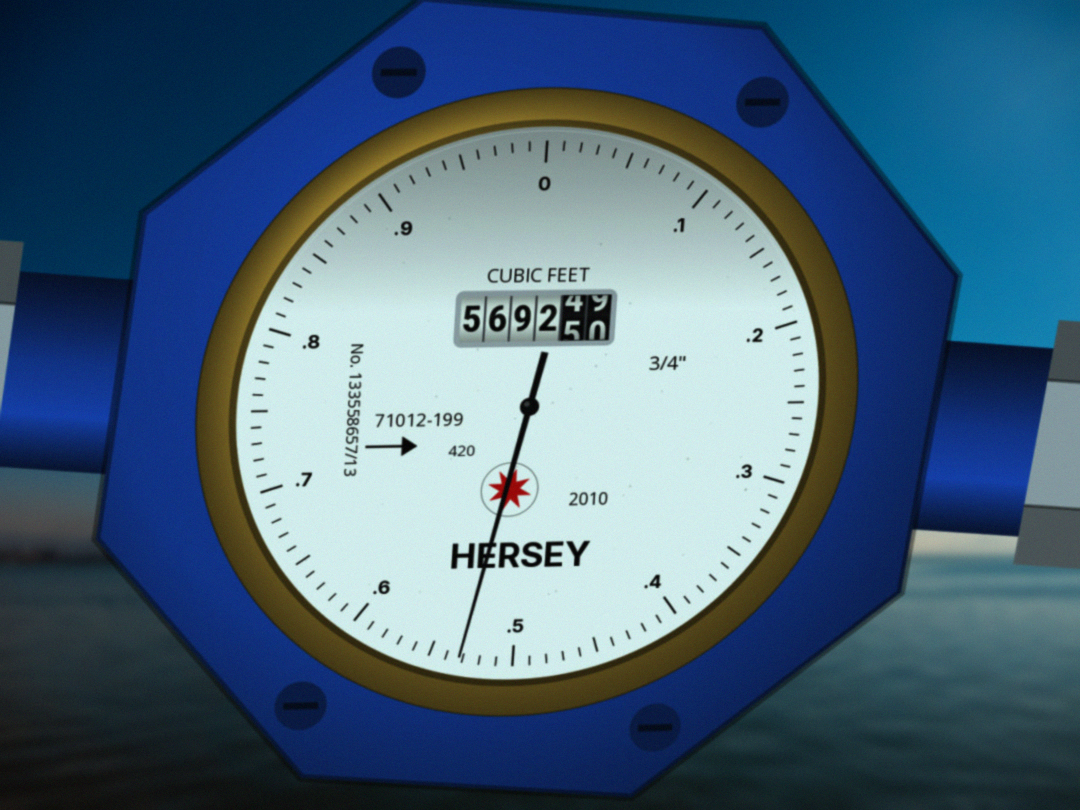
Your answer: **569249.53** ft³
